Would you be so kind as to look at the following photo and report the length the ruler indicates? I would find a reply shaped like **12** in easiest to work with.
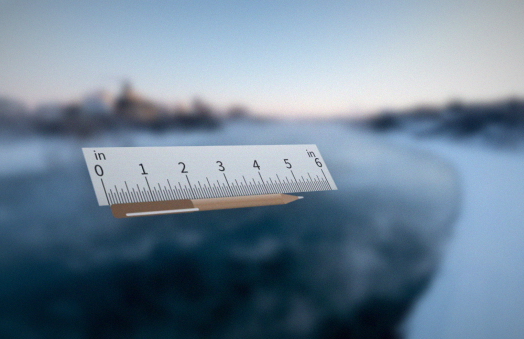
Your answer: **5** in
